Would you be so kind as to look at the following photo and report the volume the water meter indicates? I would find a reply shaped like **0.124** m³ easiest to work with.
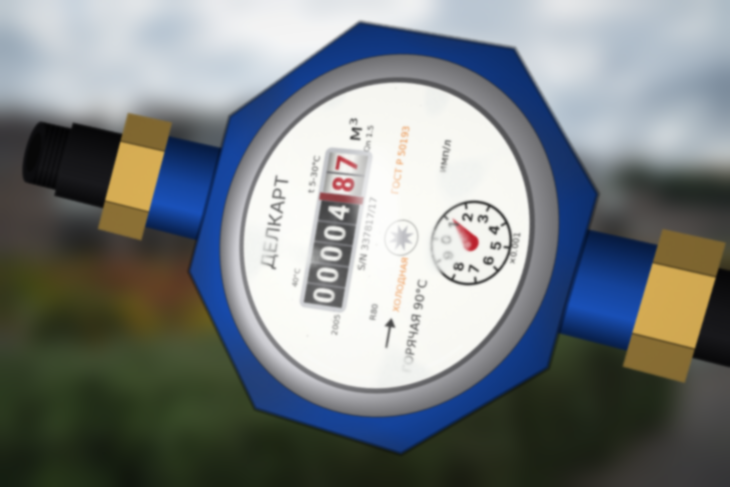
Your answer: **4.871** m³
